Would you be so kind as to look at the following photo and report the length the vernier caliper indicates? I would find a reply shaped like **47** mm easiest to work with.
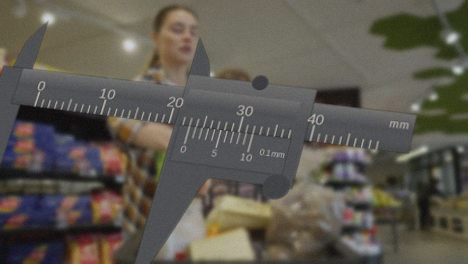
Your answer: **23.0** mm
